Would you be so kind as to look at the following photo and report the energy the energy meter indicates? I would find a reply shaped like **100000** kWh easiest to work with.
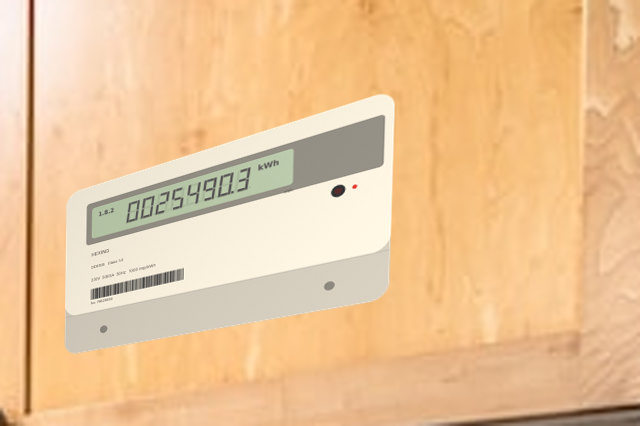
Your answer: **25490.3** kWh
